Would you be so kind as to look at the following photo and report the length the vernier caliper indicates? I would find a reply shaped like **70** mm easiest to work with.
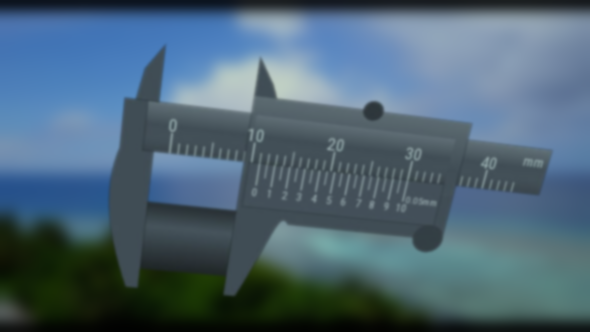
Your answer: **11.0** mm
